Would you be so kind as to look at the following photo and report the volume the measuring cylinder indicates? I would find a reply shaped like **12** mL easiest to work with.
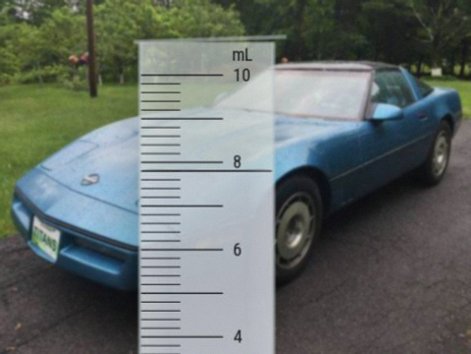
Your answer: **7.8** mL
